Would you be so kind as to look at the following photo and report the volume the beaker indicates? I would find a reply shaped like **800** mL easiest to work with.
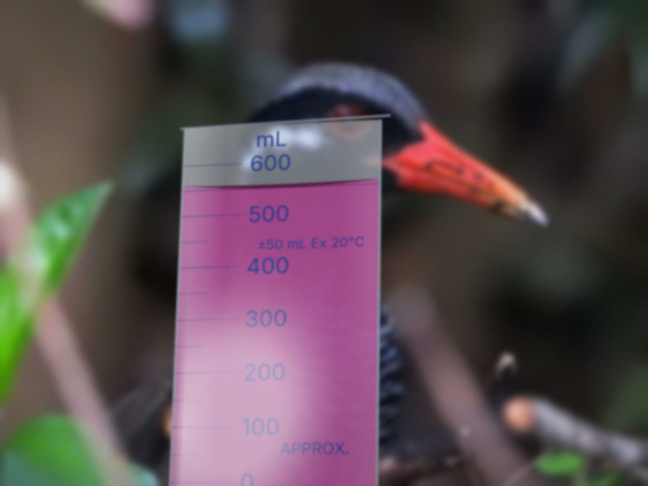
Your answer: **550** mL
